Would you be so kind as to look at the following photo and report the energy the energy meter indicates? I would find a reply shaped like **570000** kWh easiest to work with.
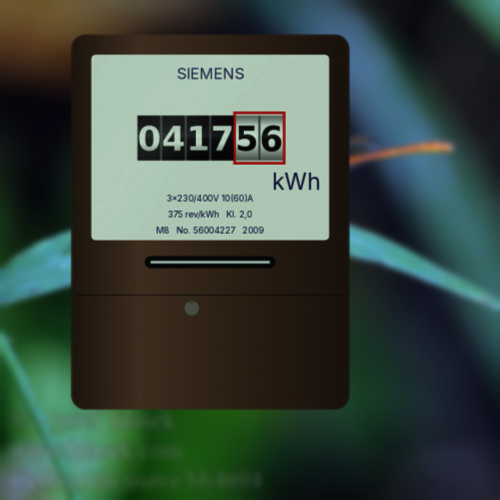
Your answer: **417.56** kWh
